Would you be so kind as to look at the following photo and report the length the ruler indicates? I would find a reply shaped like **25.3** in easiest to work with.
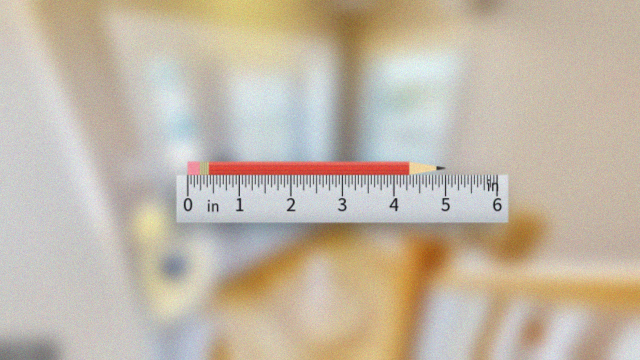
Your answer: **5** in
